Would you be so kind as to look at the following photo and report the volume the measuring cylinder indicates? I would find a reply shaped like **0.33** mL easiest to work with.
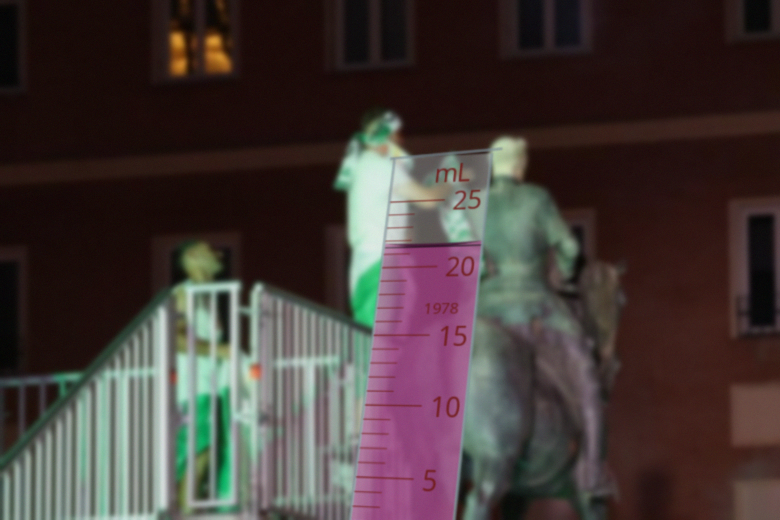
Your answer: **21.5** mL
